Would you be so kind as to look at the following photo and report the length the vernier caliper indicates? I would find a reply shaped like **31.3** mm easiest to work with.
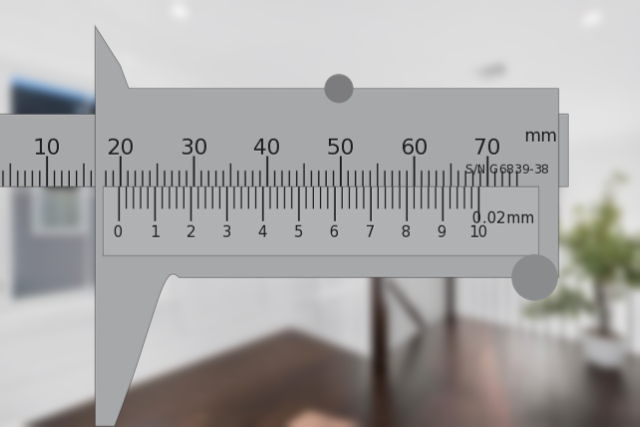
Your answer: **19.8** mm
